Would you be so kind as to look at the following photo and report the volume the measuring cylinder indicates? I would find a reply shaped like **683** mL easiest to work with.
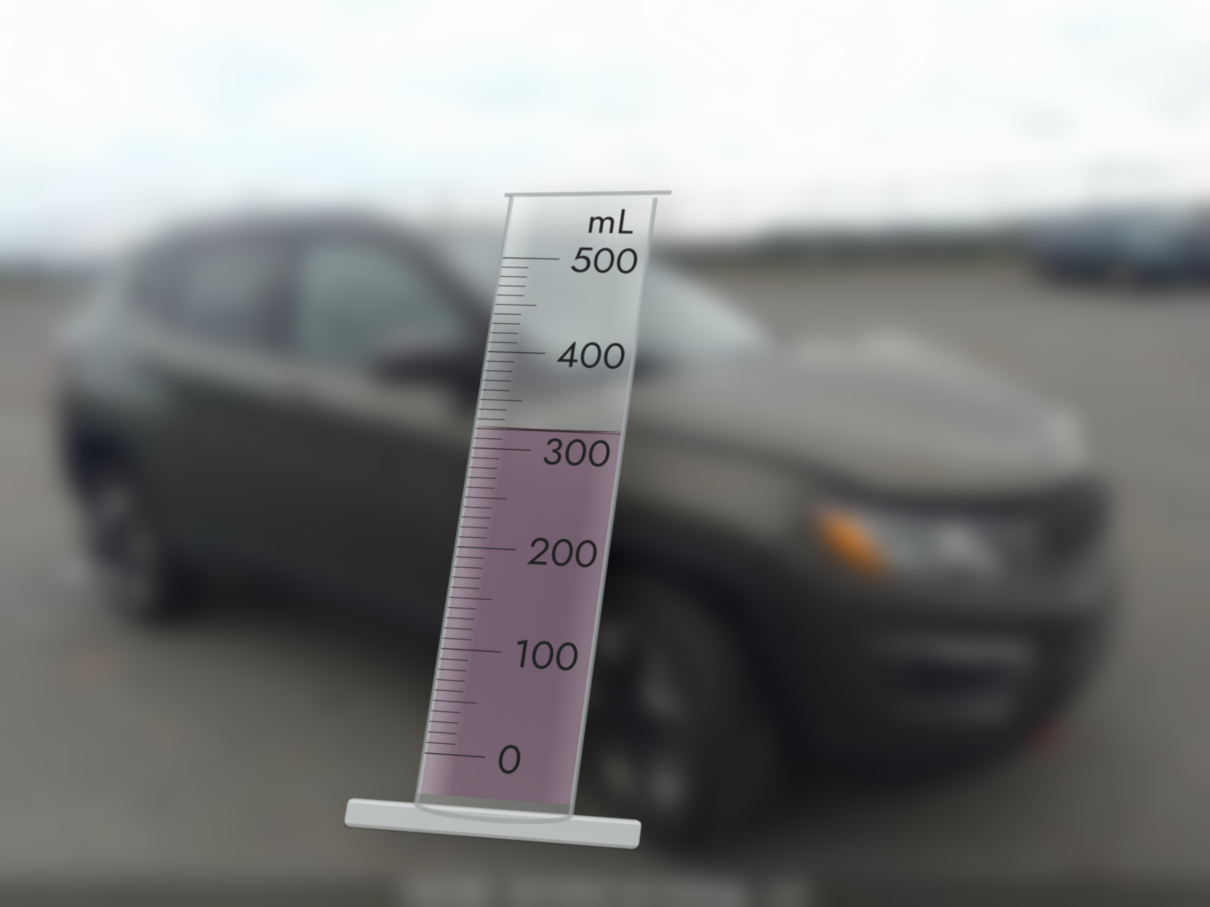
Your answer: **320** mL
